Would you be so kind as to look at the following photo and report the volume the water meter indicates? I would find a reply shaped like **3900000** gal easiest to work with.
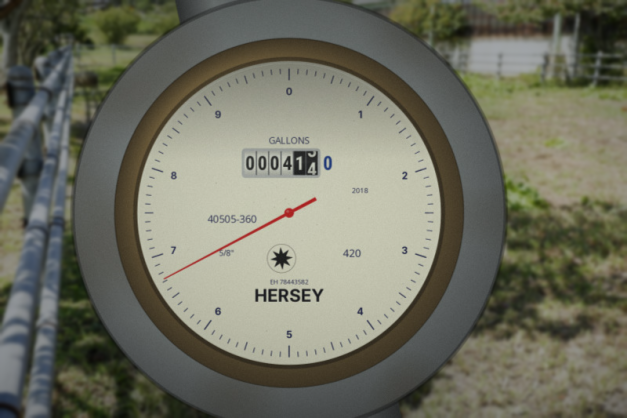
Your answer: **4136.7** gal
